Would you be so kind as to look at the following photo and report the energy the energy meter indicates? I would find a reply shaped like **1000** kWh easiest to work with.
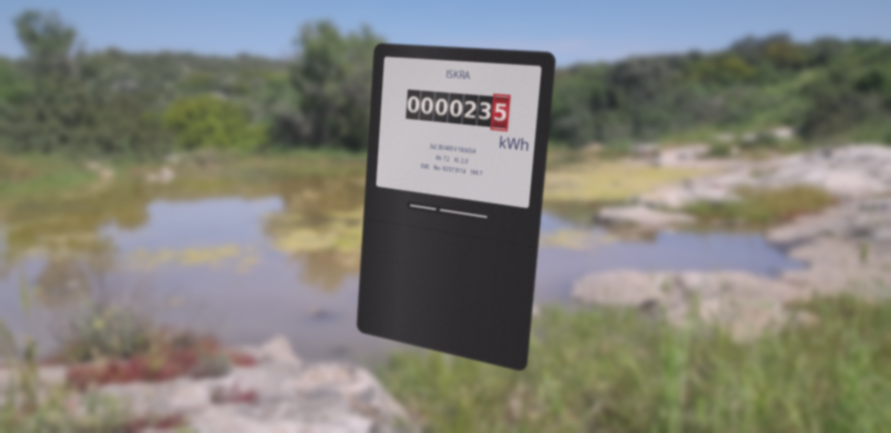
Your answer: **23.5** kWh
